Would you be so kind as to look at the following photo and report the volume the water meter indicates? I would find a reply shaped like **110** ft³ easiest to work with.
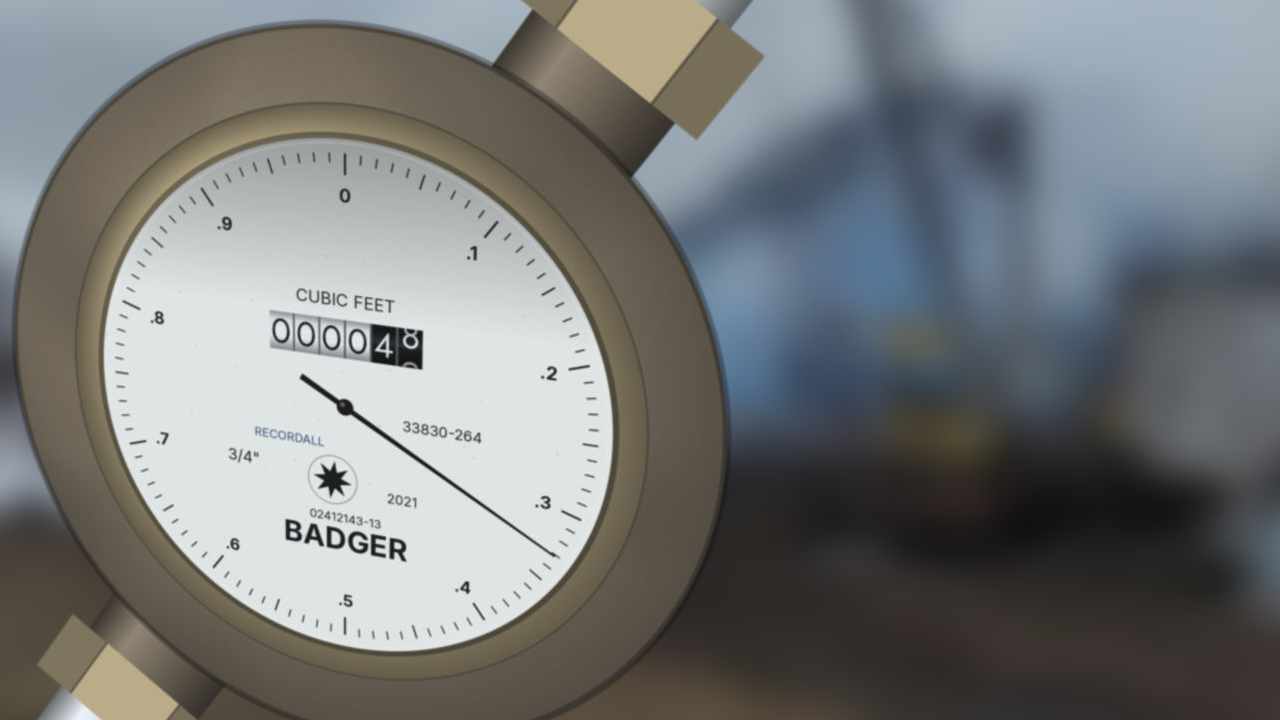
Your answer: **48.33** ft³
